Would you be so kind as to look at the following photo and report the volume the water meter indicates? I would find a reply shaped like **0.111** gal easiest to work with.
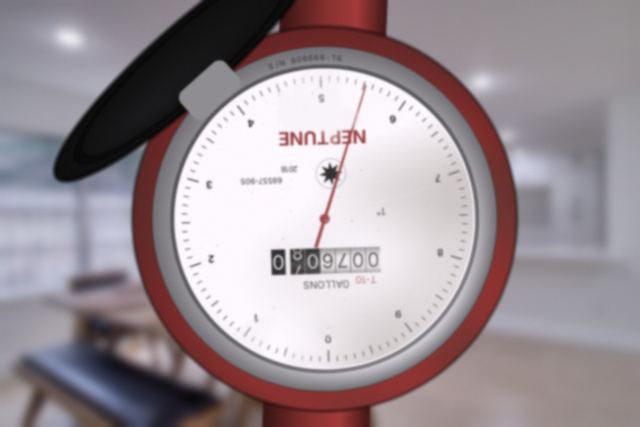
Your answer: **76075.5** gal
